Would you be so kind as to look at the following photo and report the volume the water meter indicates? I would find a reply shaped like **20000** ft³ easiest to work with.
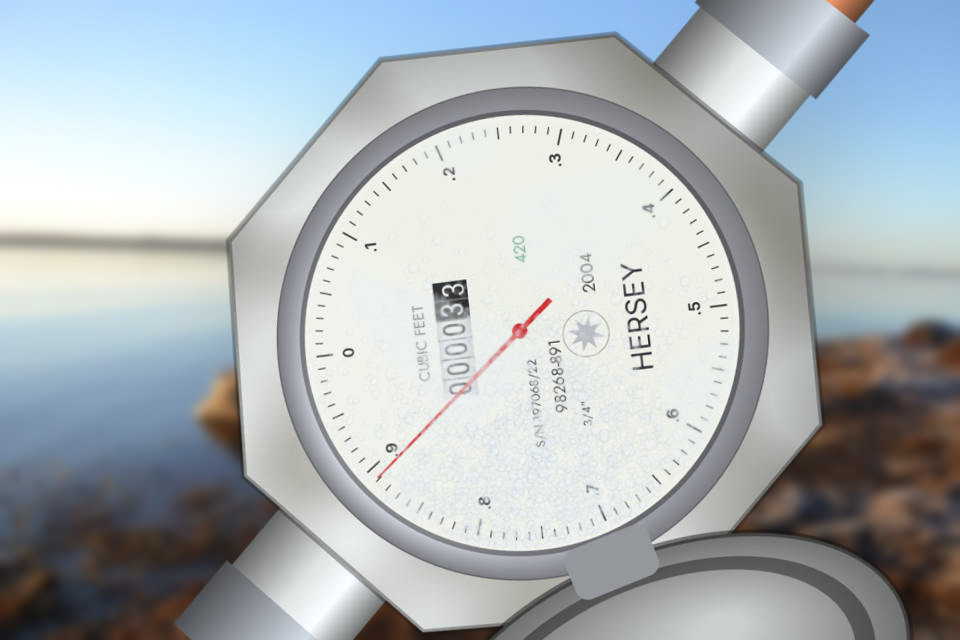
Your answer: **32.89** ft³
